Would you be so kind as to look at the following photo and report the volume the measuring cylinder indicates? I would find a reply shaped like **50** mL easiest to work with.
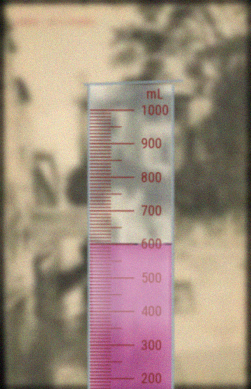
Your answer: **600** mL
